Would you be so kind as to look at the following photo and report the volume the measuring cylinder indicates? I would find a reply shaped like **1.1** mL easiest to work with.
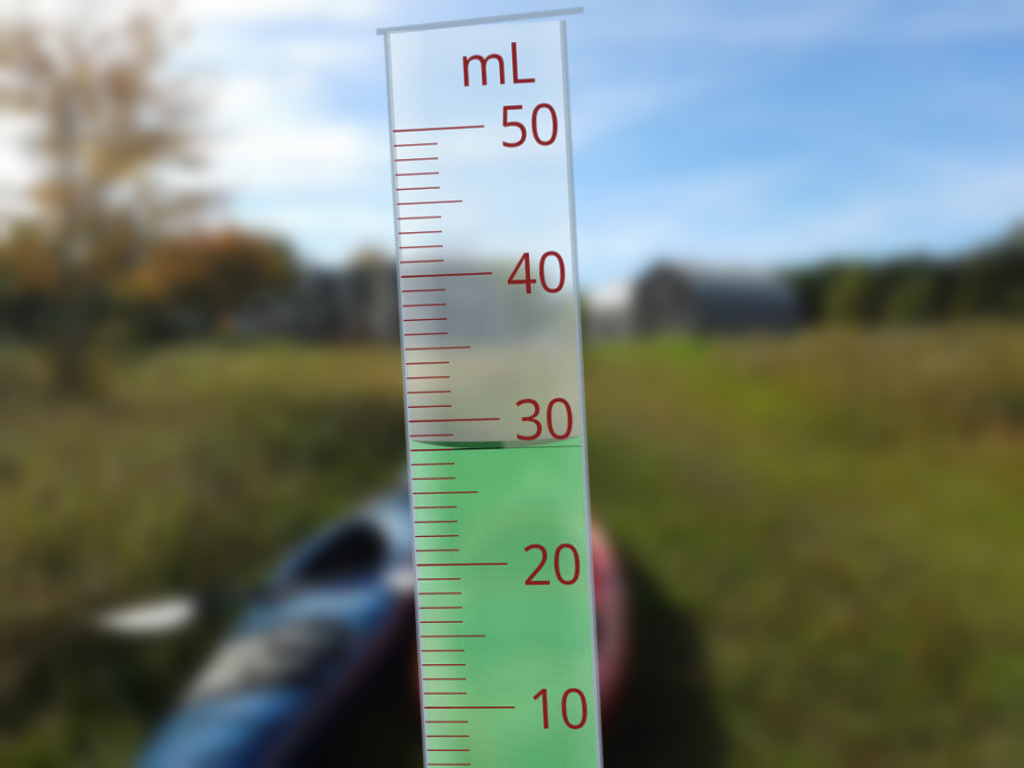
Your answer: **28** mL
